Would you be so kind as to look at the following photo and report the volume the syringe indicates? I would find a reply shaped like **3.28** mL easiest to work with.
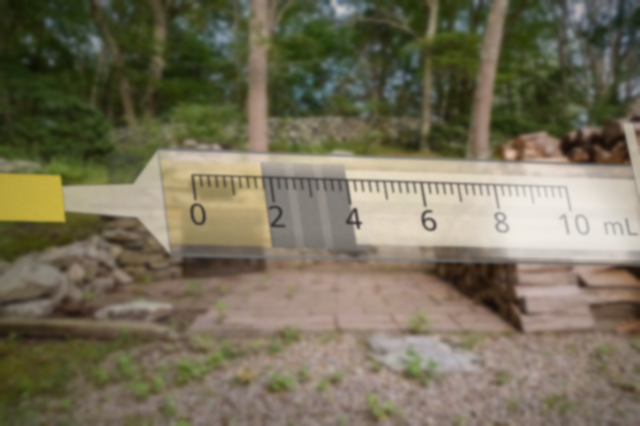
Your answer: **1.8** mL
